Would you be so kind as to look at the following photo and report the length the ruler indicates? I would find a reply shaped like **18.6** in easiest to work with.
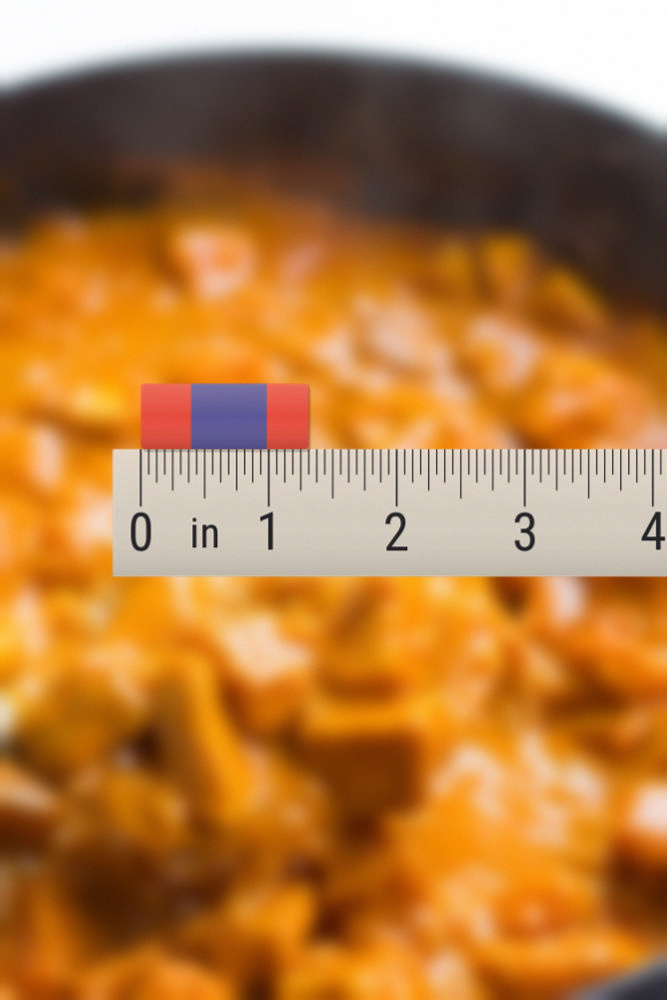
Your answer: **1.3125** in
